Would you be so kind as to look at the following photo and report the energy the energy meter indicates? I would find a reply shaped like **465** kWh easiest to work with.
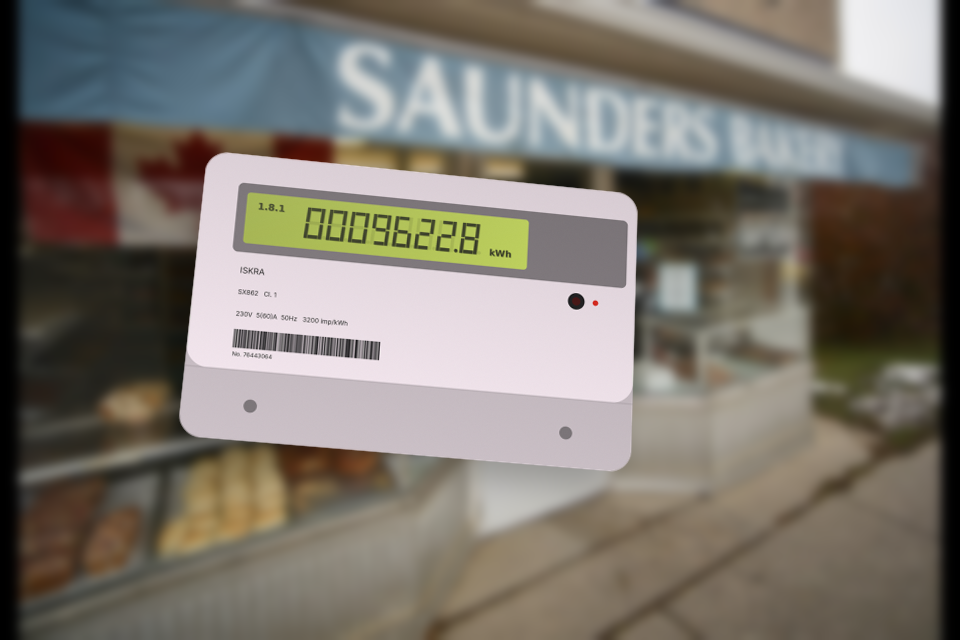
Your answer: **9622.8** kWh
